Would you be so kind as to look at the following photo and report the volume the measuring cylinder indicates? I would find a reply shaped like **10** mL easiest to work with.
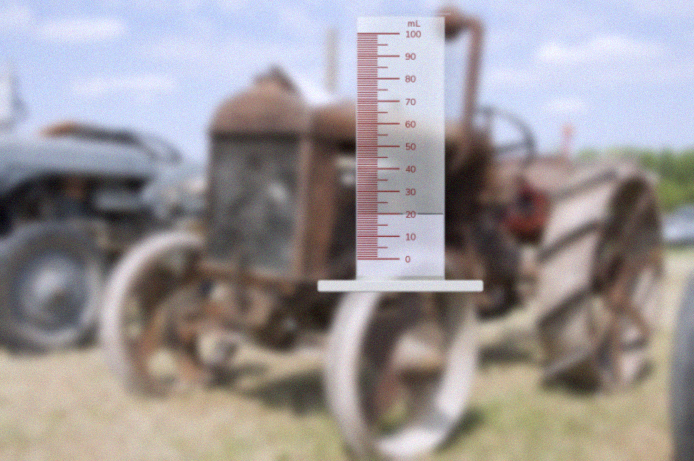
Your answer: **20** mL
